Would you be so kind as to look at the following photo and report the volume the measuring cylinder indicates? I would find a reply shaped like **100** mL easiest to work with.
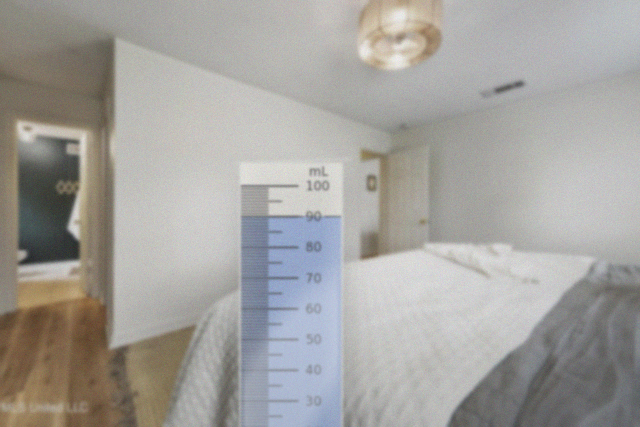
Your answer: **90** mL
